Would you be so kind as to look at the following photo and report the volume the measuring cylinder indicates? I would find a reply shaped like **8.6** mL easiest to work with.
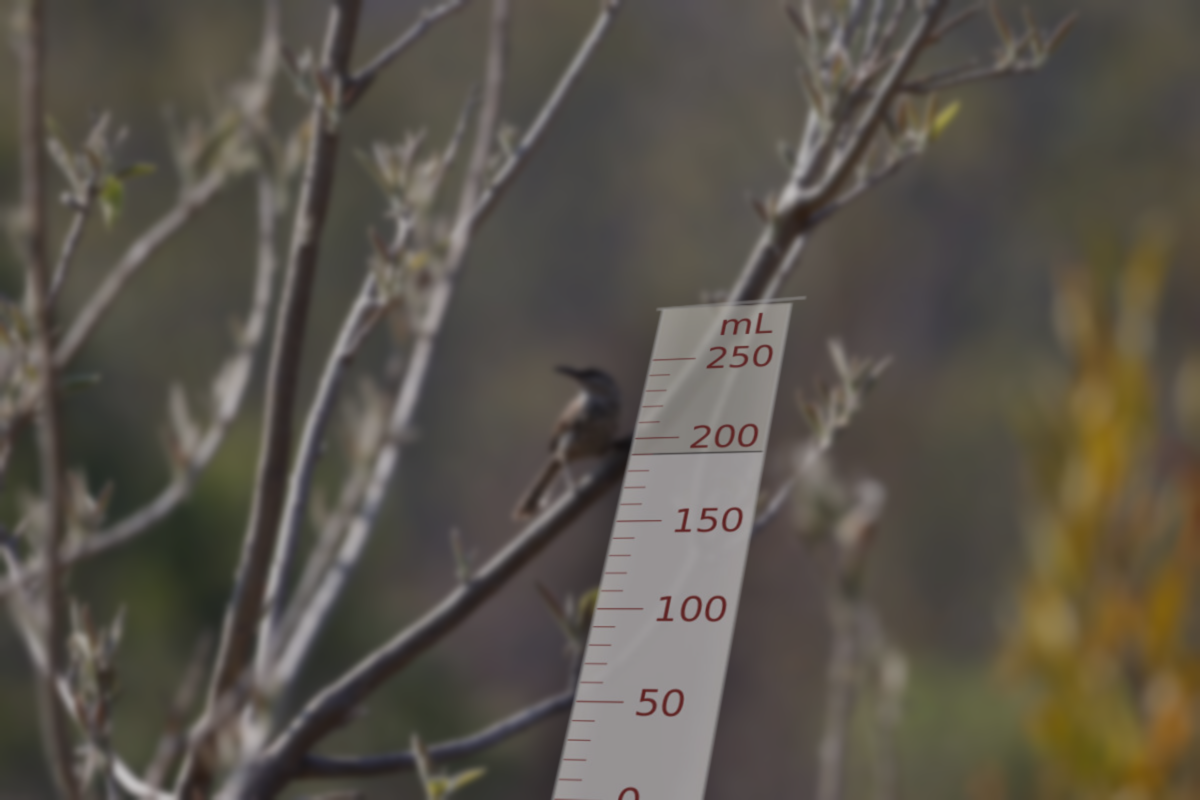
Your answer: **190** mL
